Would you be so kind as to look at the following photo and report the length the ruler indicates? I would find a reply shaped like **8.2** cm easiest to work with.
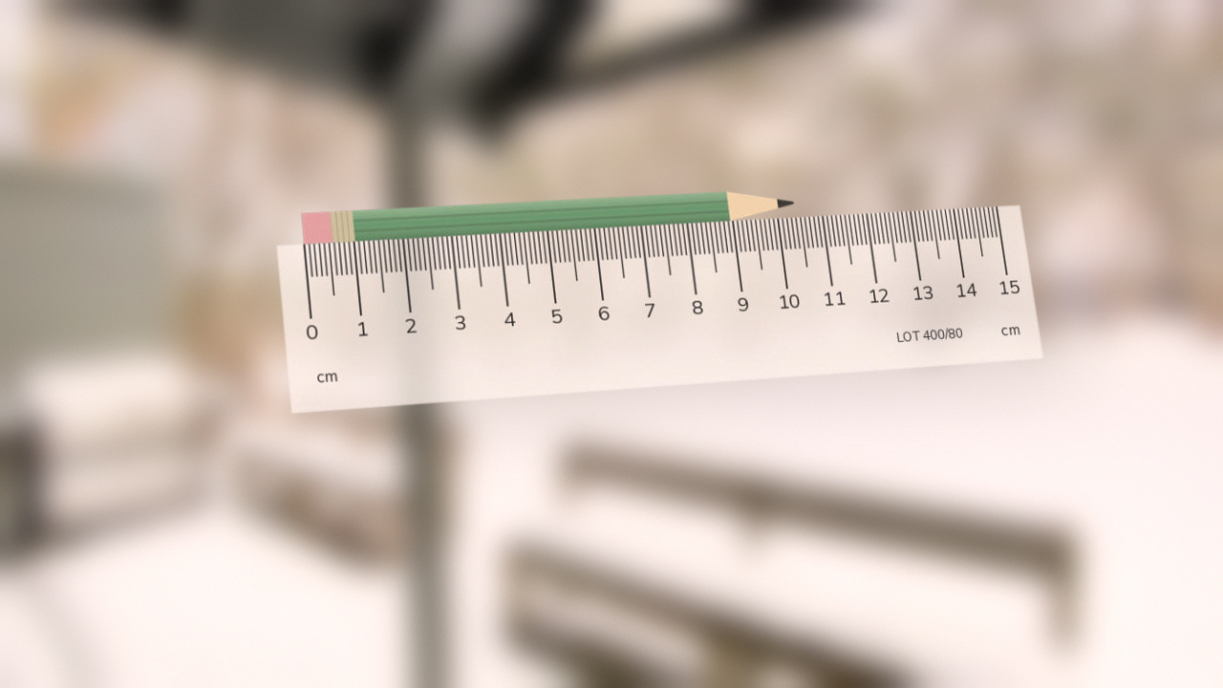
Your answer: **10.4** cm
